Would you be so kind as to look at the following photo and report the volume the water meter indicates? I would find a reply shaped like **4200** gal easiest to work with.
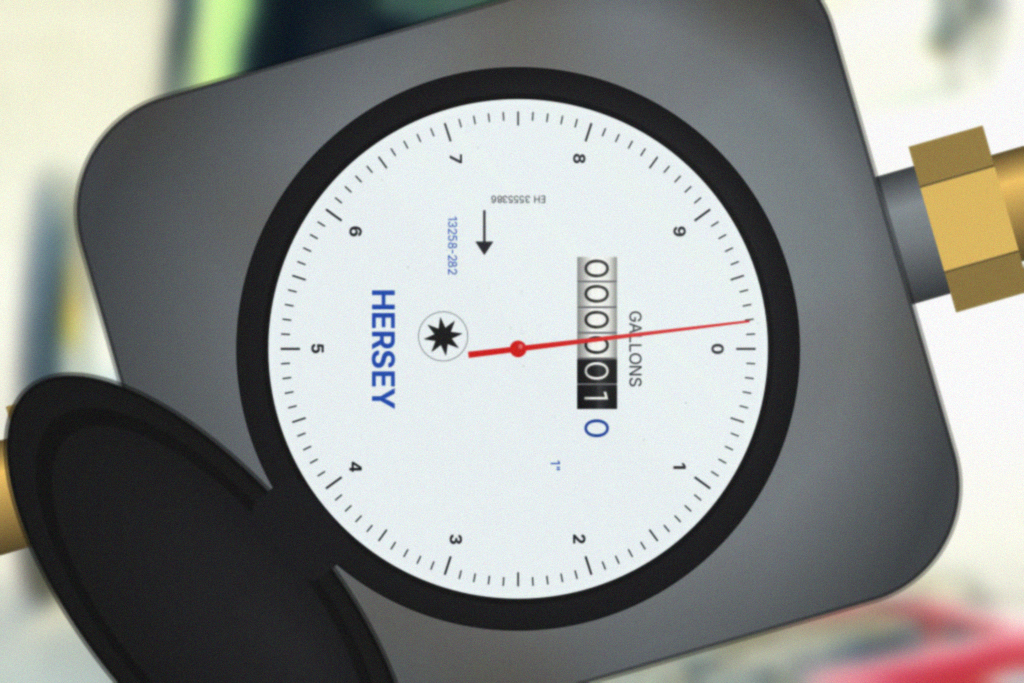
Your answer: **9.8** gal
